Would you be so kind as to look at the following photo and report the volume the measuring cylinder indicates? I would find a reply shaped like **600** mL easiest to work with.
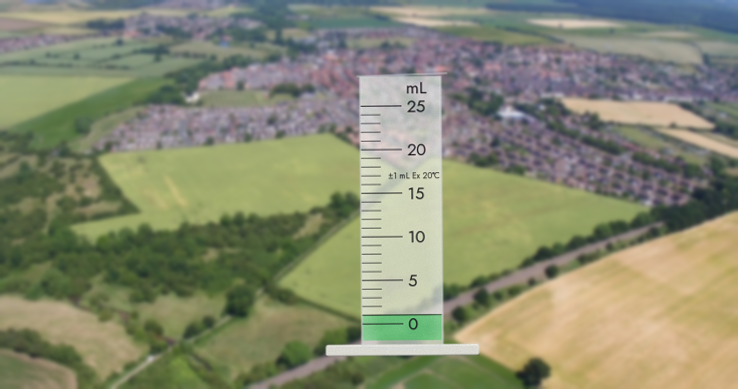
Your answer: **1** mL
